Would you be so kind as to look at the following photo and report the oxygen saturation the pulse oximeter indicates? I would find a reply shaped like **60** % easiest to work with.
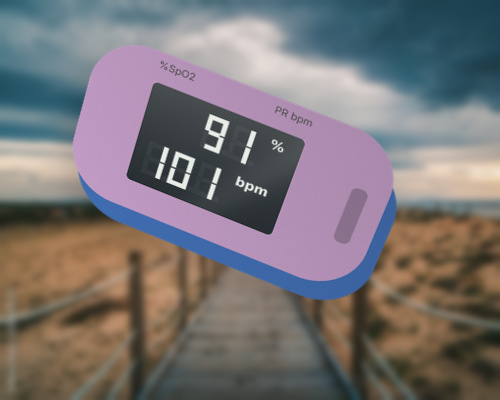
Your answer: **91** %
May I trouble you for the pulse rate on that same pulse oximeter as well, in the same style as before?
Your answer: **101** bpm
